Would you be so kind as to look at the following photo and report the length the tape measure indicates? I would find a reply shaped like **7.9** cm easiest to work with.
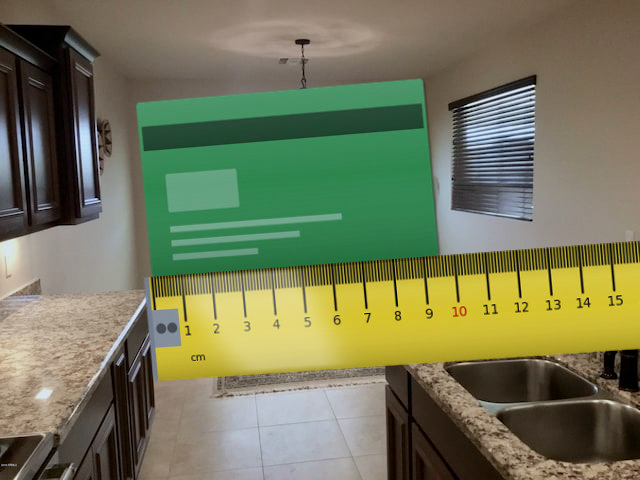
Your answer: **9.5** cm
